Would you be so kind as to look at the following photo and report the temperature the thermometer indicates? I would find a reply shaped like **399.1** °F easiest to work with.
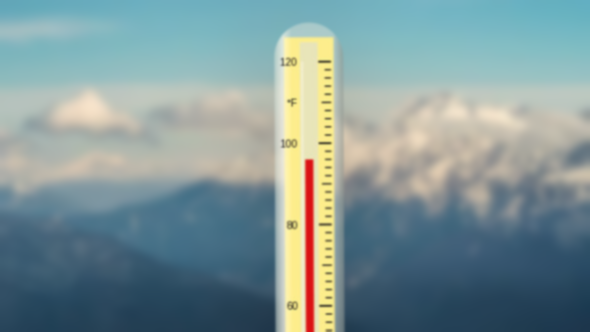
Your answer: **96** °F
